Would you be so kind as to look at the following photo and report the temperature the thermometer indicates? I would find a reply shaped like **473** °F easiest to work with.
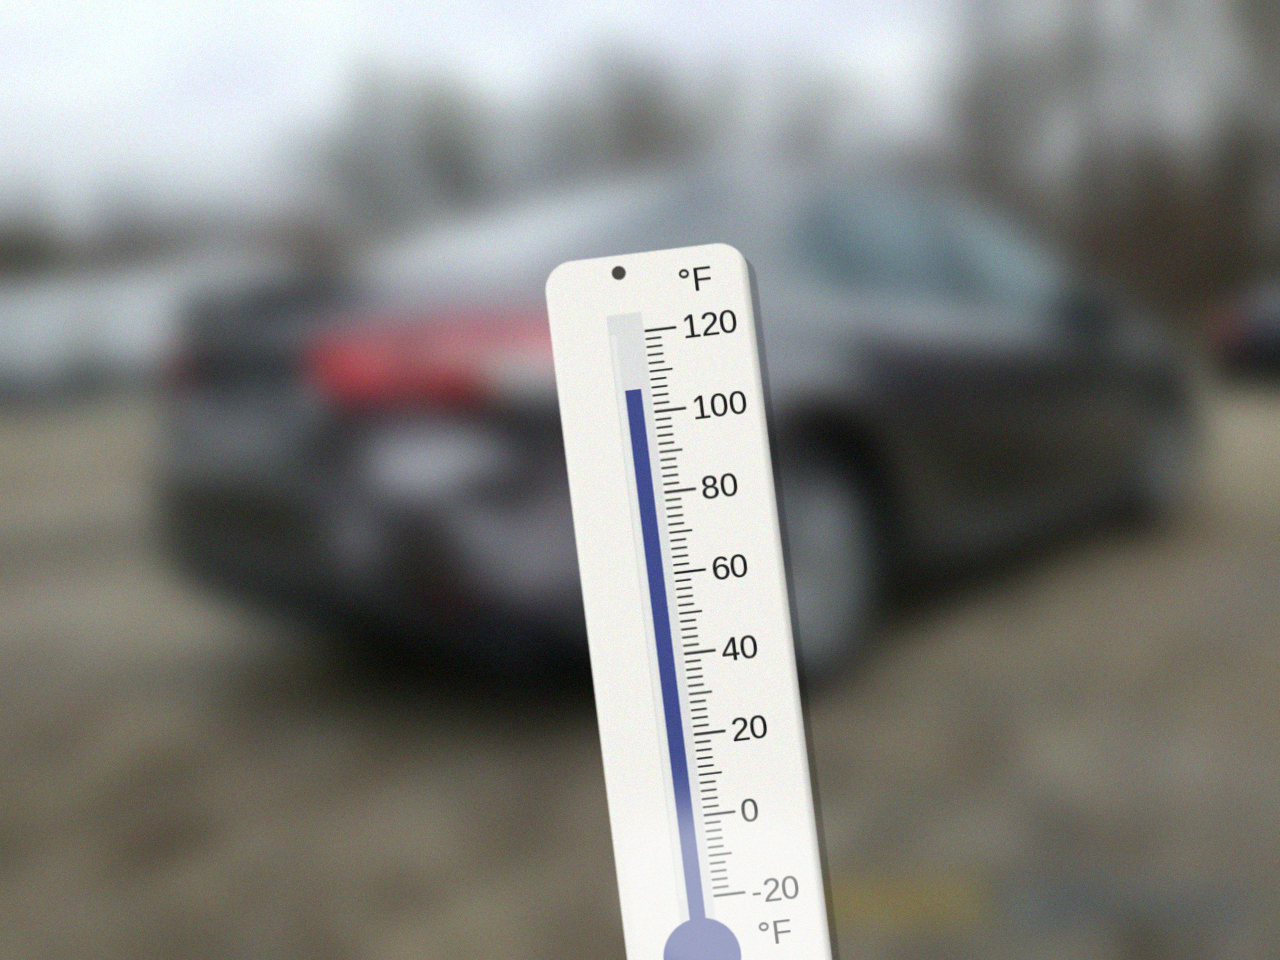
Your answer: **106** °F
